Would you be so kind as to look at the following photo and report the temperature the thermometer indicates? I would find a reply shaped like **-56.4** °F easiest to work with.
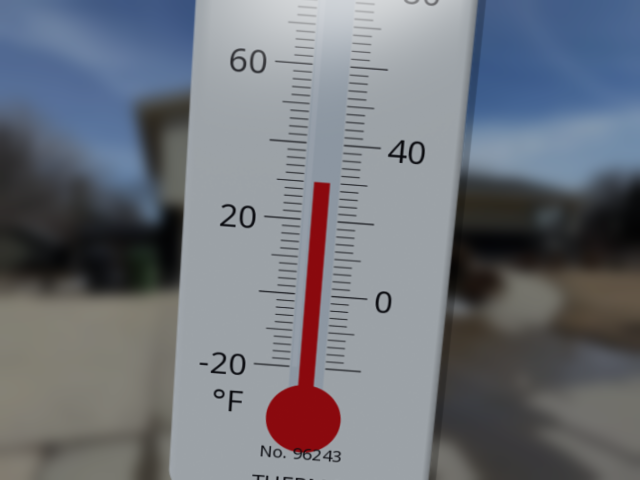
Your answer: **30** °F
